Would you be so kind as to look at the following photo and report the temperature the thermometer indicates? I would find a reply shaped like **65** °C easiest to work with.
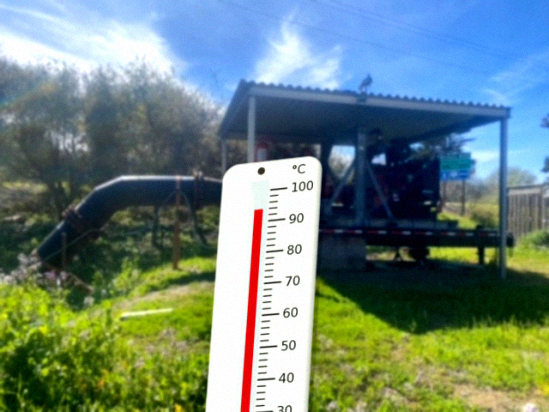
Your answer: **94** °C
